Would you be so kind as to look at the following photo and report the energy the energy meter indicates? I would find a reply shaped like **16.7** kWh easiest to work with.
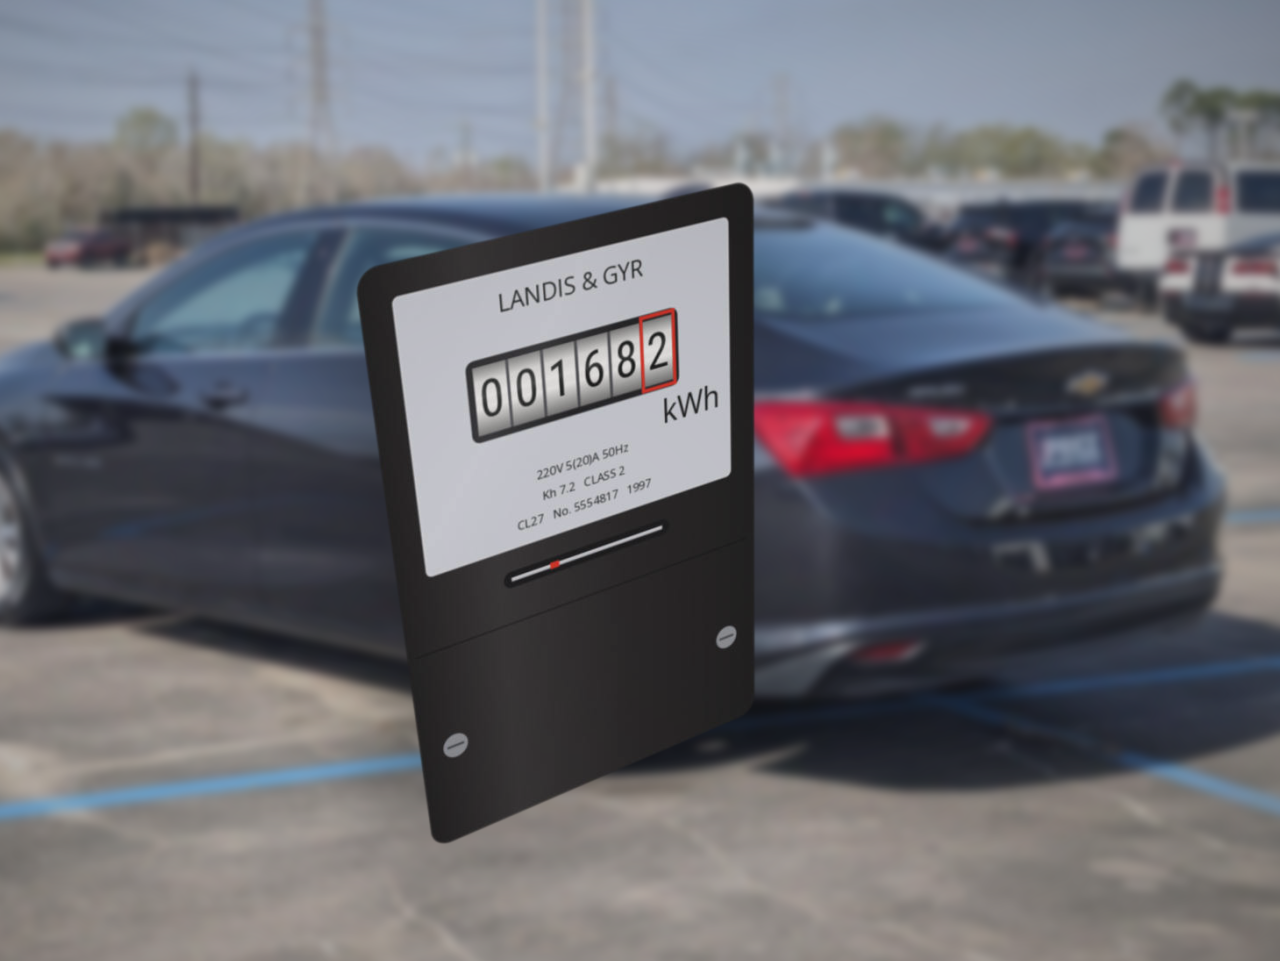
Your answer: **168.2** kWh
